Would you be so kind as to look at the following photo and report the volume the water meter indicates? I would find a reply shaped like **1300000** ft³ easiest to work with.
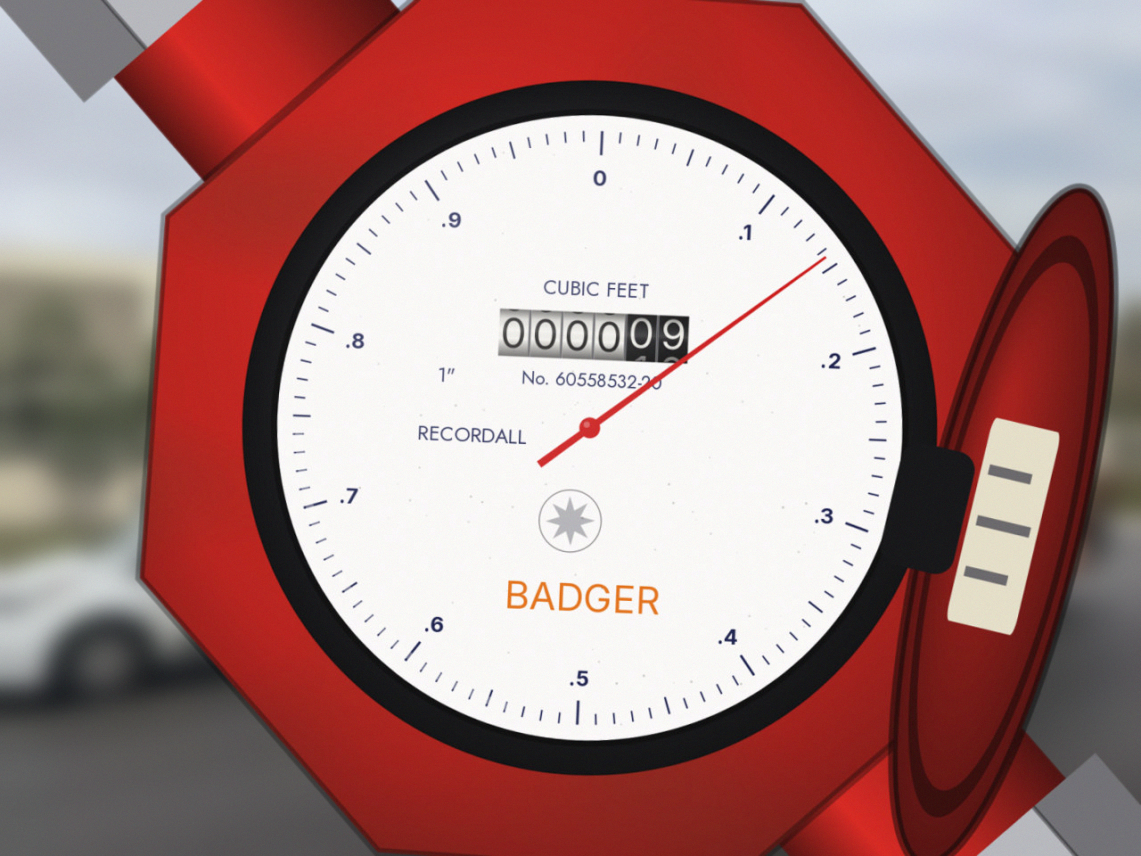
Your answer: **9.14** ft³
